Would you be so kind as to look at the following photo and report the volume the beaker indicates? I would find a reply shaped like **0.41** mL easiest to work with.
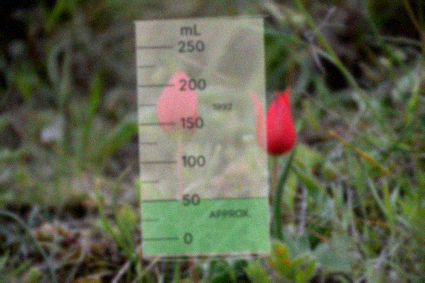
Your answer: **50** mL
